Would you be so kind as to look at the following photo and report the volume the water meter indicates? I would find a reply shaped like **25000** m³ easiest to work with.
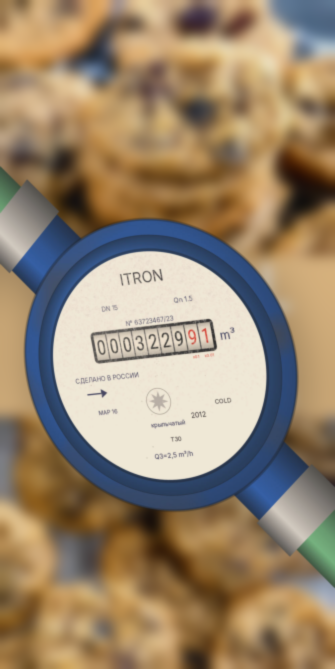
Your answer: **3229.91** m³
